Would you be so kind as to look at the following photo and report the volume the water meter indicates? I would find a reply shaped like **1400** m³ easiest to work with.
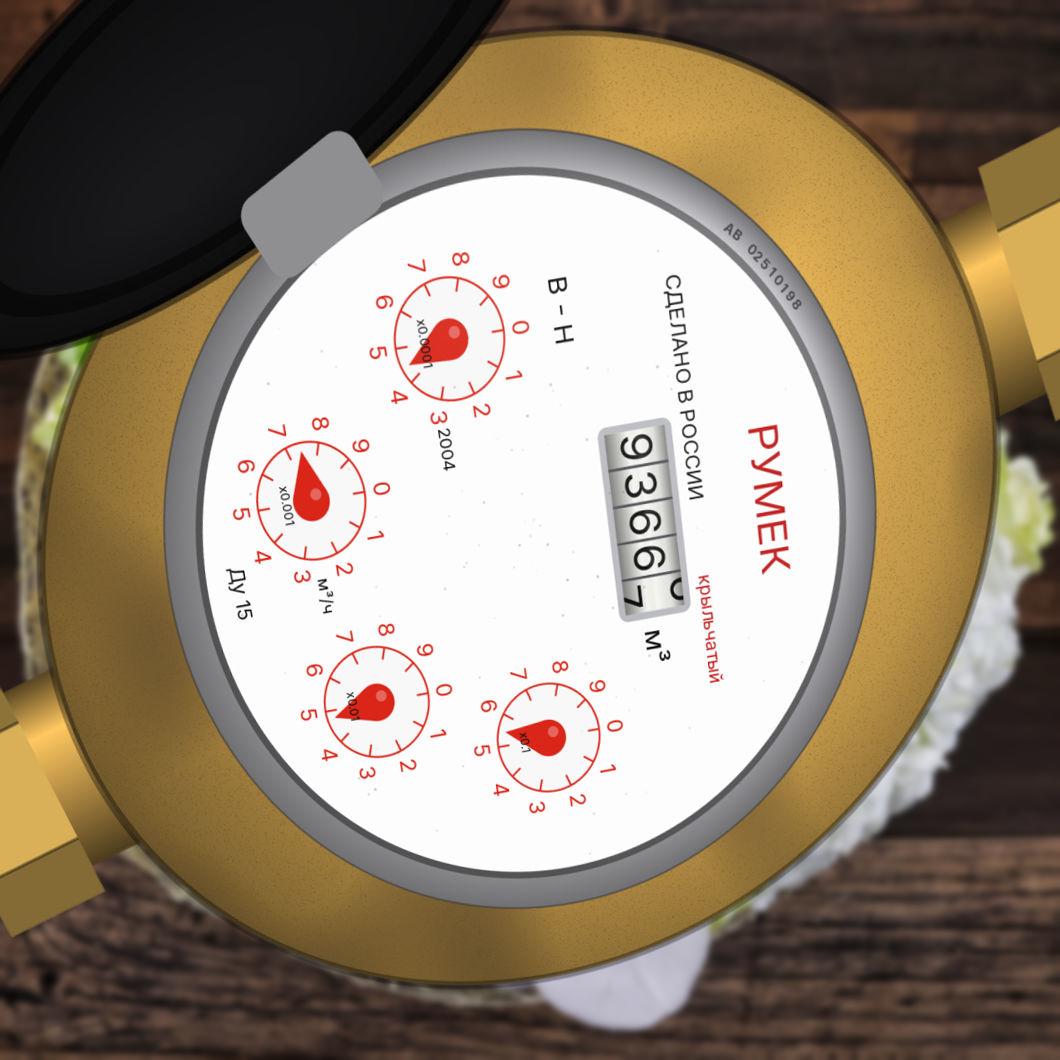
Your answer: **93666.5474** m³
